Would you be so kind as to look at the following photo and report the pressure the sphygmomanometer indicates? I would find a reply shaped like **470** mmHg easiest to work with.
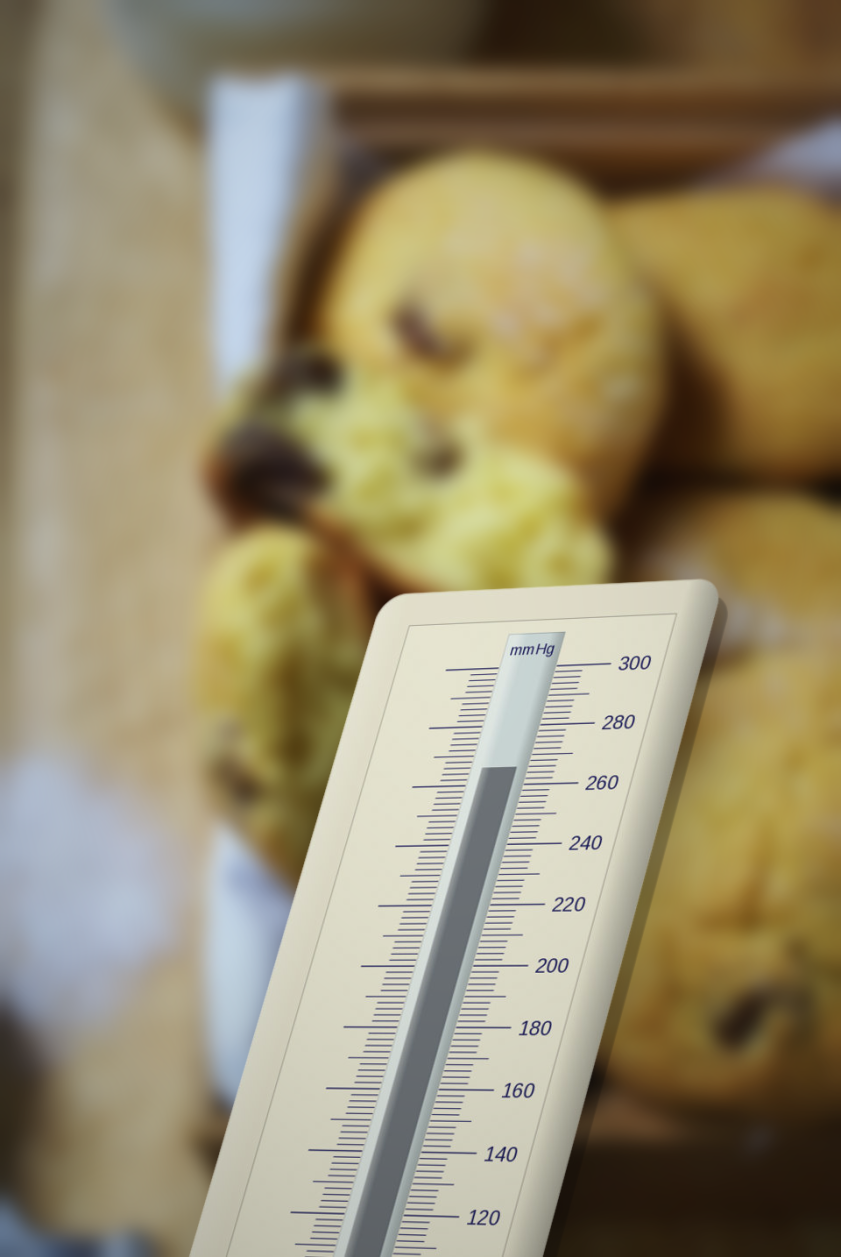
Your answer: **266** mmHg
